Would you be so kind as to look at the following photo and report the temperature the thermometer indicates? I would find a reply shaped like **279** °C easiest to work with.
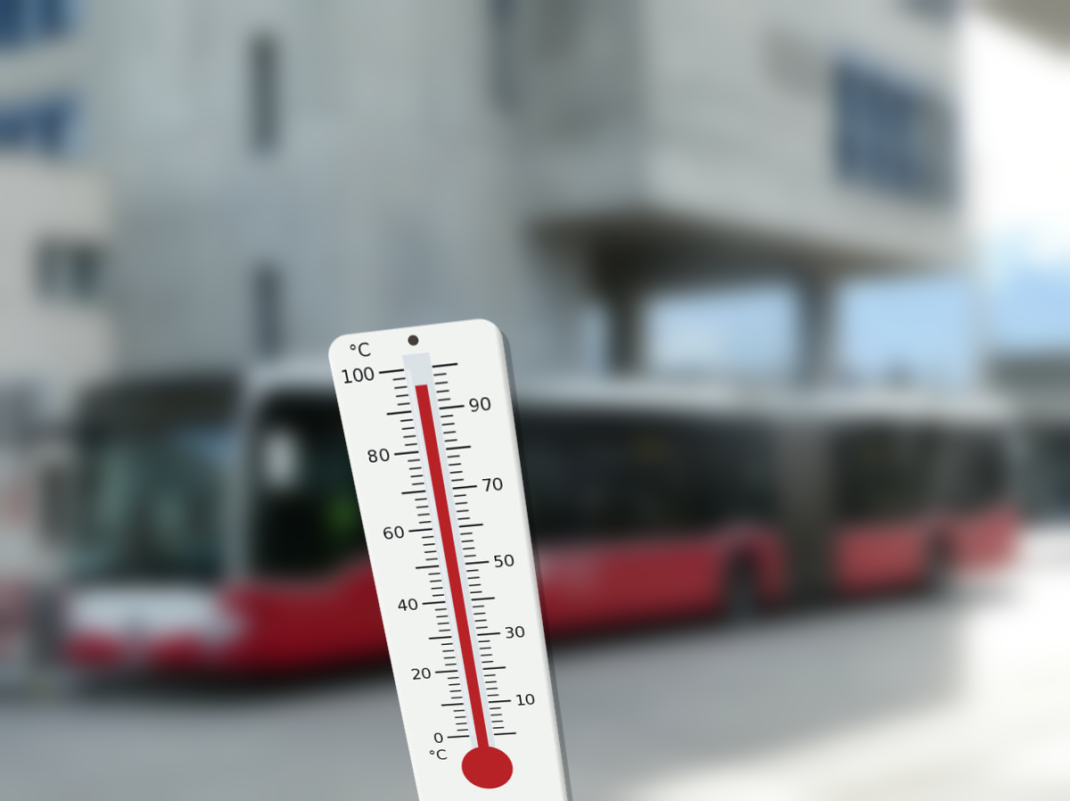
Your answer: **96** °C
